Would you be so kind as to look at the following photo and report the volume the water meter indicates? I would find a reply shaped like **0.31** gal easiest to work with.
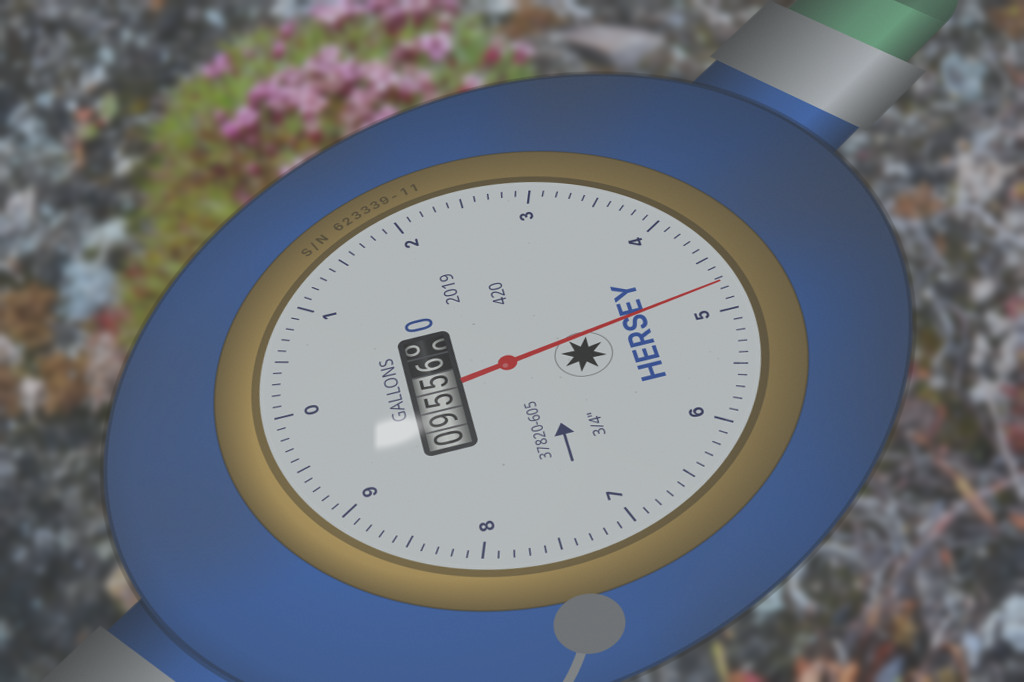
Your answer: **955684.7** gal
